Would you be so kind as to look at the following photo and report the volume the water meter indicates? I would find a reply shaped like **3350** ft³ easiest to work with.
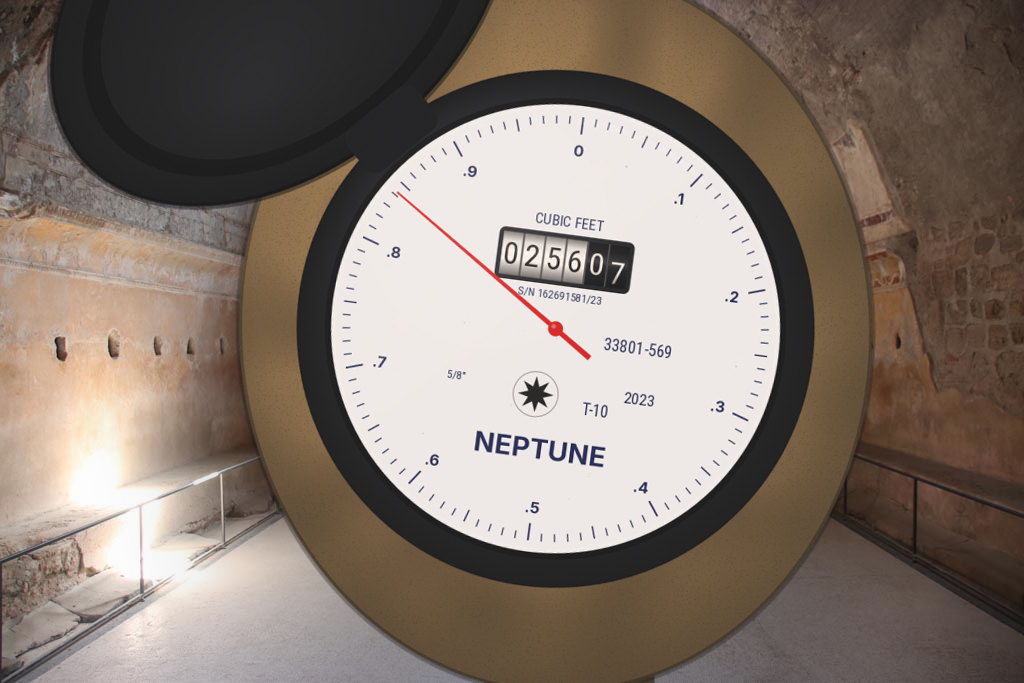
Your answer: **25606.84** ft³
